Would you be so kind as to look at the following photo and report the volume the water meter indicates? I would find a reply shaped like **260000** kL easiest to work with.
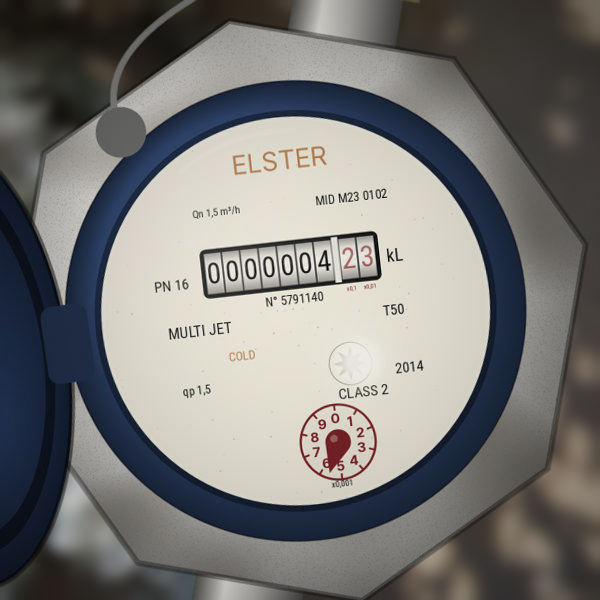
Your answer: **4.235** kL
